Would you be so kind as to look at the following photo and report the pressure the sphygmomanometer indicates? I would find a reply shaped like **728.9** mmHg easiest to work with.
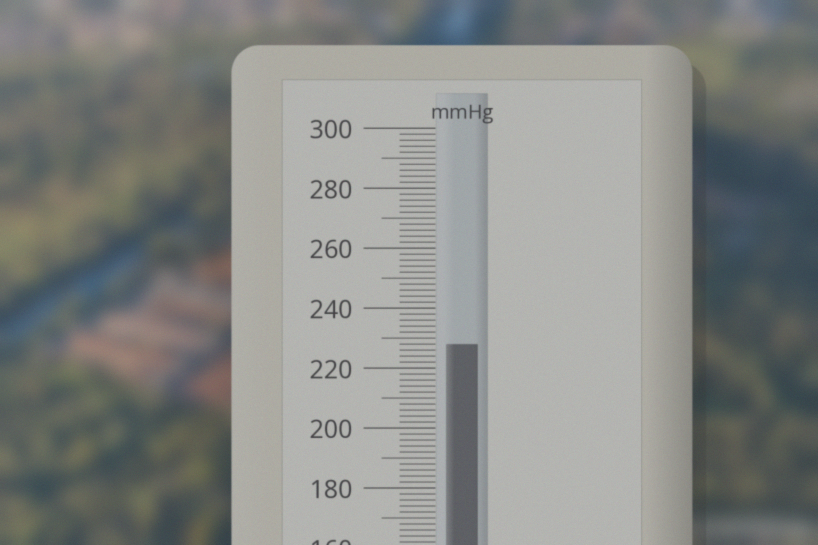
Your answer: **228** mmHg
